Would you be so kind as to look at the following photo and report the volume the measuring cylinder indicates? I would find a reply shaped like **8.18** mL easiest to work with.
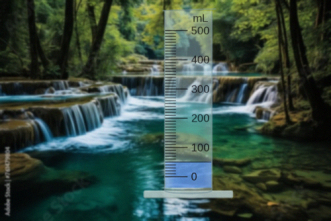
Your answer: **50** mL
